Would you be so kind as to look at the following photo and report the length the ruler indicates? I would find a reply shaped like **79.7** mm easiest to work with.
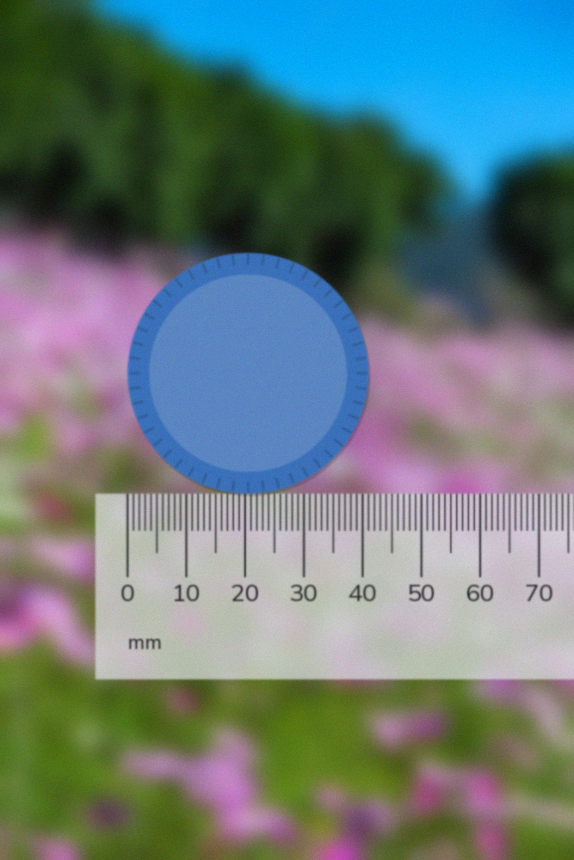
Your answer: **41** mm
